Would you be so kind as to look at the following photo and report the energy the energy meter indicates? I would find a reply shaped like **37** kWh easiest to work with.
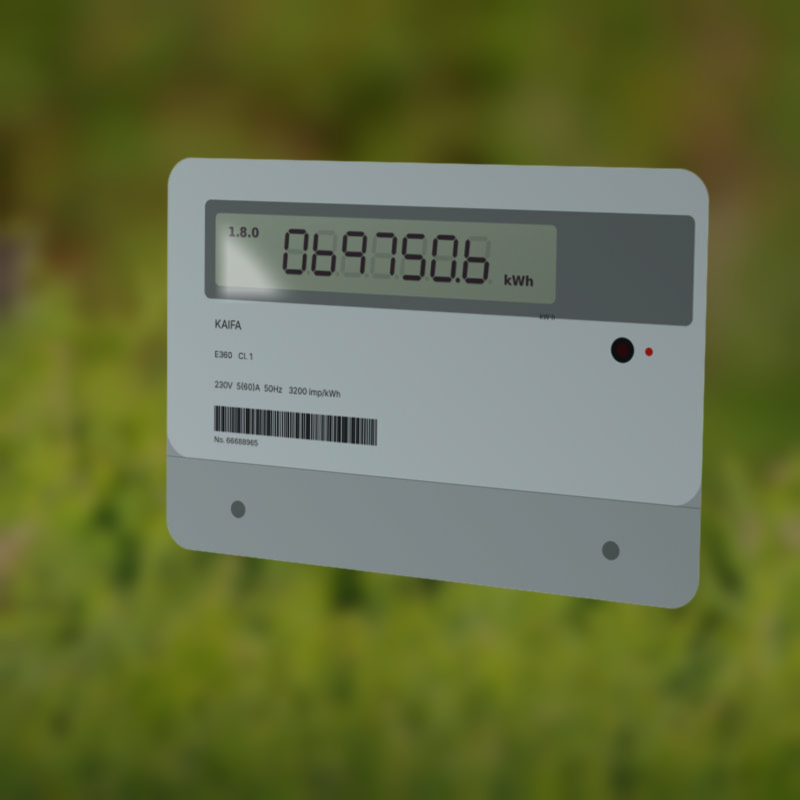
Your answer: **69750.6** kWh
